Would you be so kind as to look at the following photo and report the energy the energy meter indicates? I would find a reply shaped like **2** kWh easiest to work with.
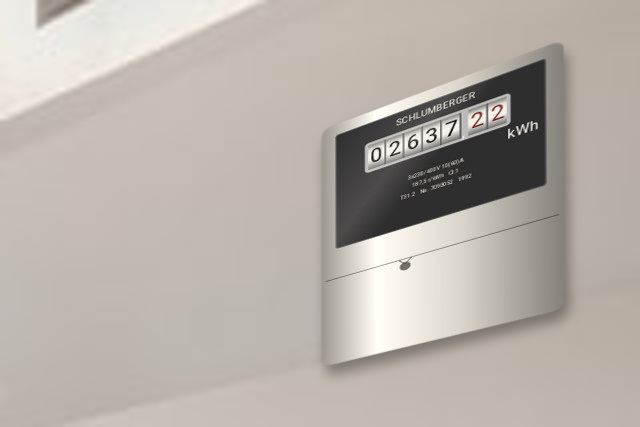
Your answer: **2637.22** kWh
